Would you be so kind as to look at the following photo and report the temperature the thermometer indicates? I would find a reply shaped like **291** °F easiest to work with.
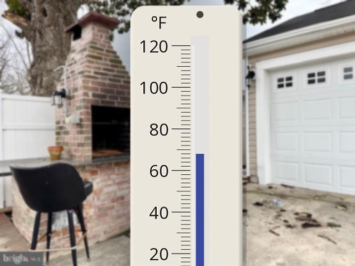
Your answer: **68** °F
